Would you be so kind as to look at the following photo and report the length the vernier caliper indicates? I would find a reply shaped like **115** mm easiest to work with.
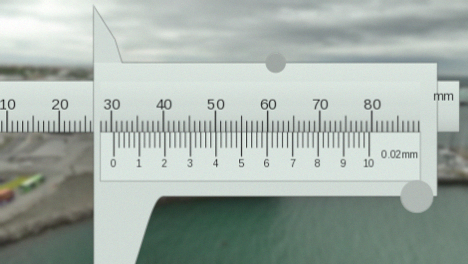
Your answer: **30.5** mm
